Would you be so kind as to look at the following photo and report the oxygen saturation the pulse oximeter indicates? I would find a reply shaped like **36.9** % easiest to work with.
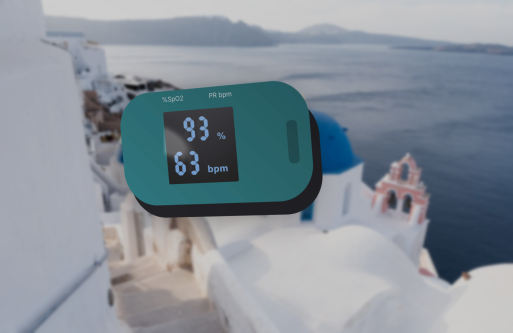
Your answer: **93** %
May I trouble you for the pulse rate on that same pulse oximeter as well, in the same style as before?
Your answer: **63** bpm
